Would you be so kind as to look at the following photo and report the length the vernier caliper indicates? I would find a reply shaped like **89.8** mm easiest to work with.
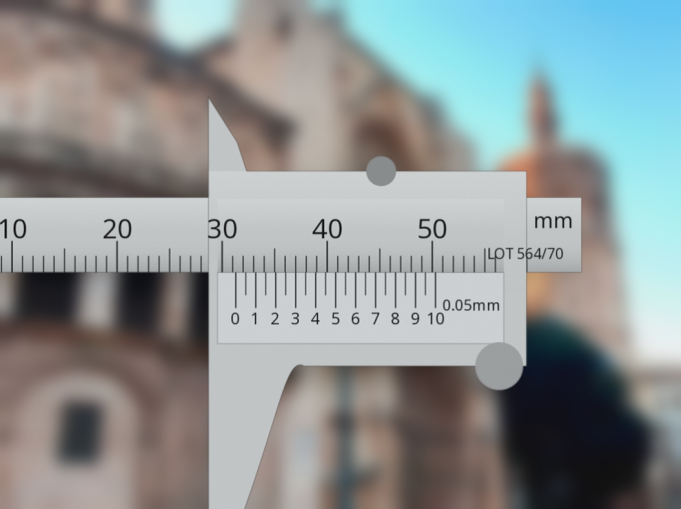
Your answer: **31.3** mm
